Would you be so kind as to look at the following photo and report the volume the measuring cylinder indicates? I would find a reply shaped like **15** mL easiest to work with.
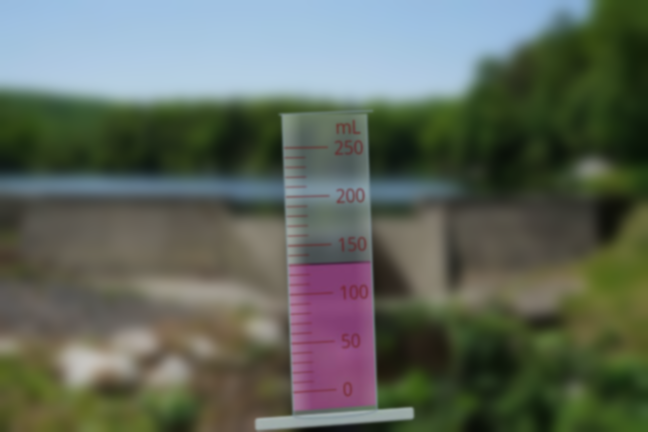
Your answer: **130** mL
